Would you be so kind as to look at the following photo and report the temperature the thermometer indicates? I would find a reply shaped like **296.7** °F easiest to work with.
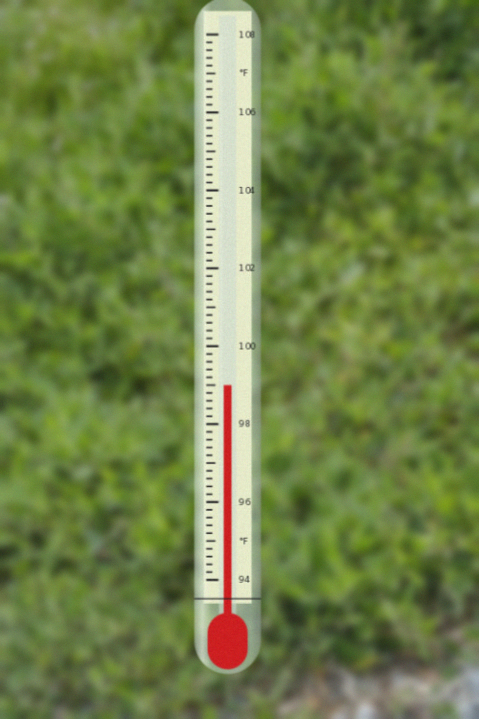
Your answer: **99** °F
